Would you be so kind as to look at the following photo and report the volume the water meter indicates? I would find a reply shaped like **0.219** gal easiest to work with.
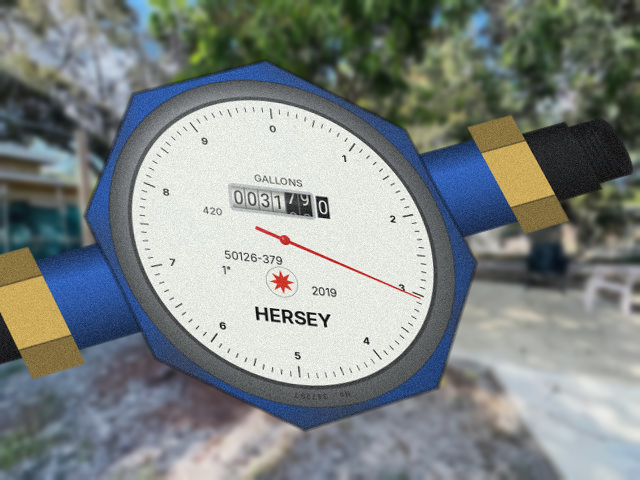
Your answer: **31793.0** gal
